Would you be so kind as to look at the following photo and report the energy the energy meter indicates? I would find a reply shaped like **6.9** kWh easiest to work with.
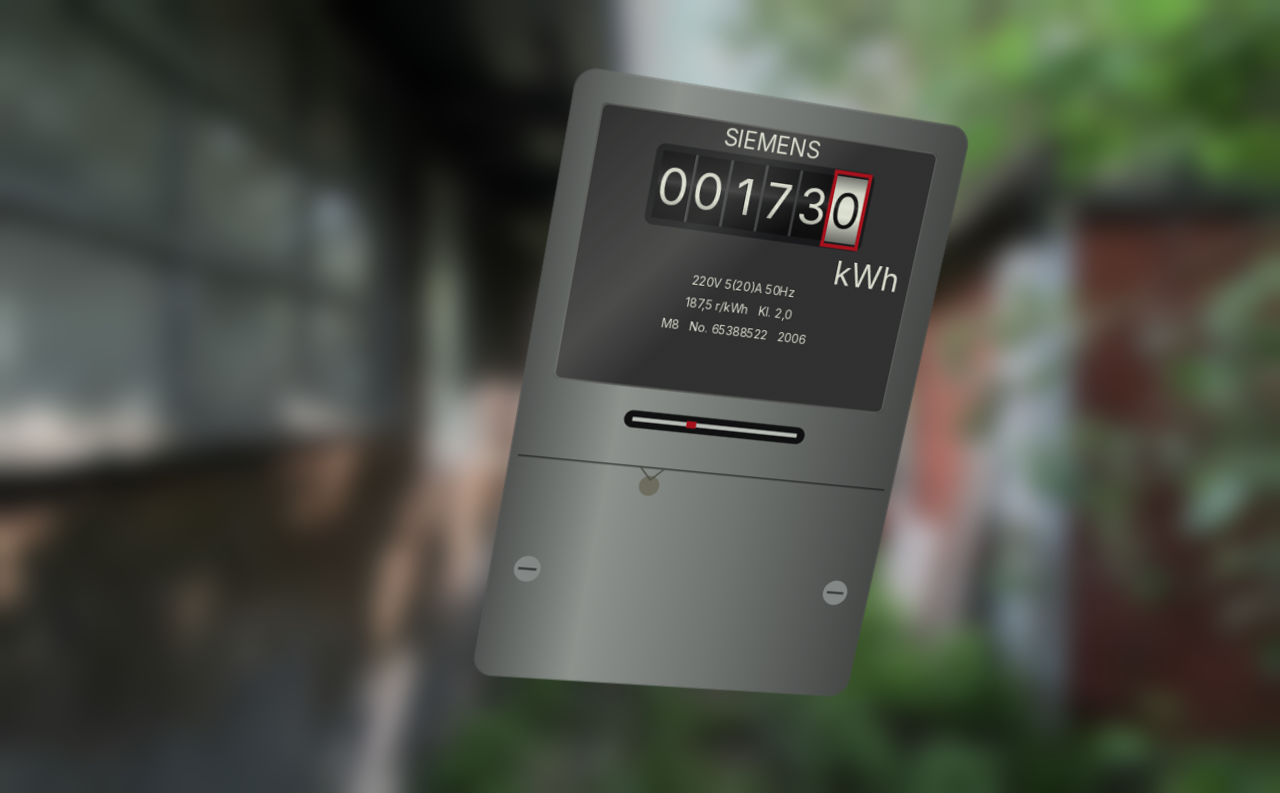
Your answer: **173.0** kWh
